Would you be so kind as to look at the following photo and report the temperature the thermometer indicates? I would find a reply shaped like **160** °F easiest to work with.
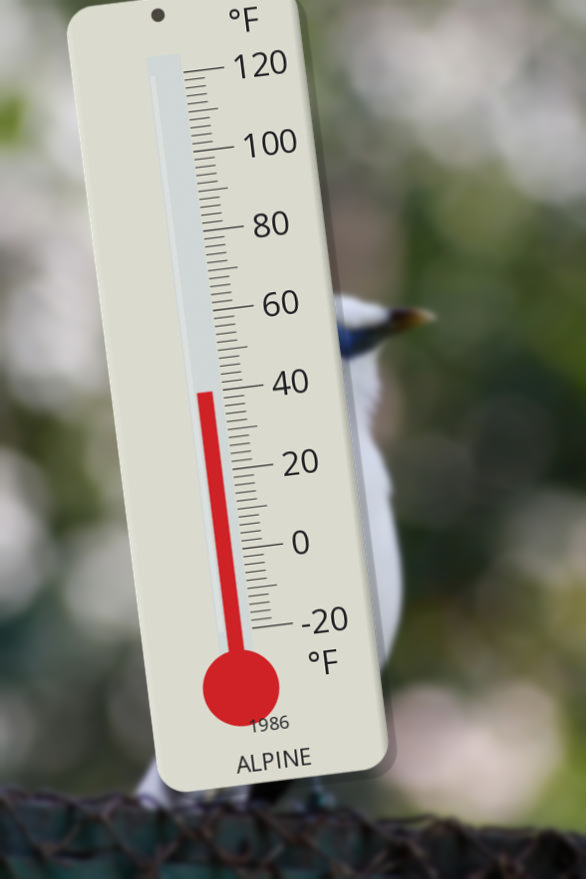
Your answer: **40** °F
